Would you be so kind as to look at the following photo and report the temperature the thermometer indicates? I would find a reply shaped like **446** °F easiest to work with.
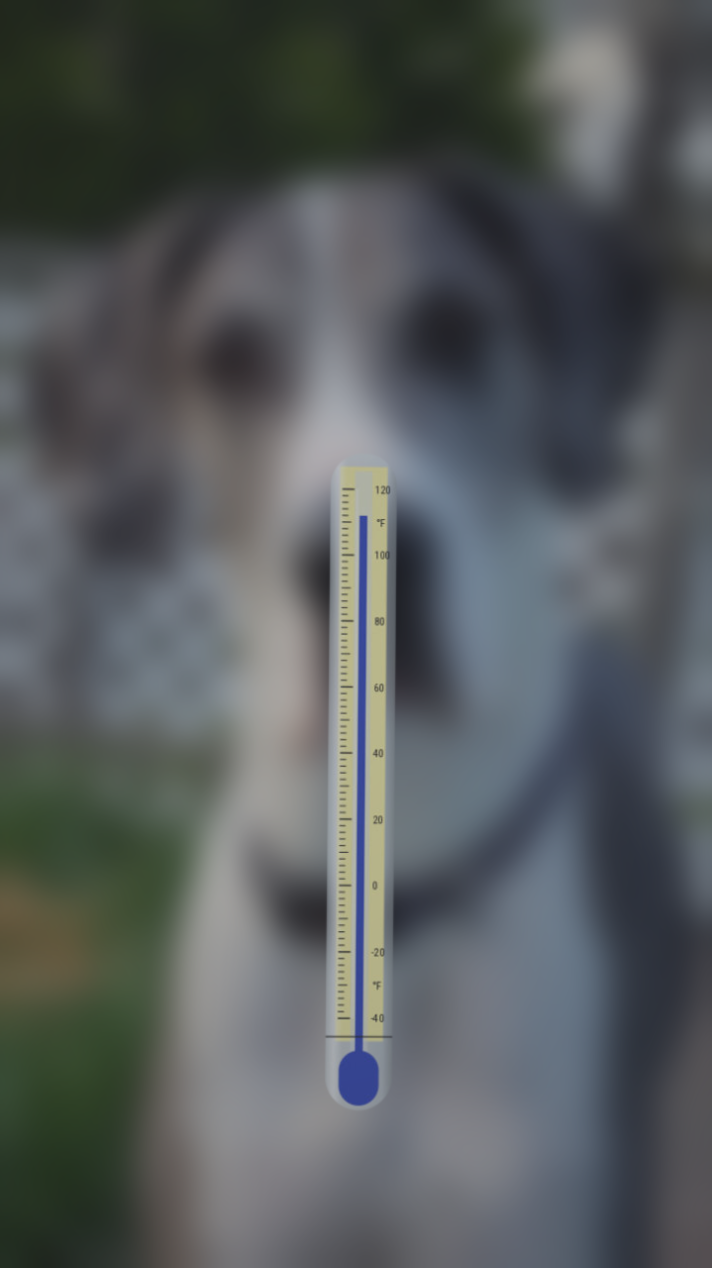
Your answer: **112** °F
